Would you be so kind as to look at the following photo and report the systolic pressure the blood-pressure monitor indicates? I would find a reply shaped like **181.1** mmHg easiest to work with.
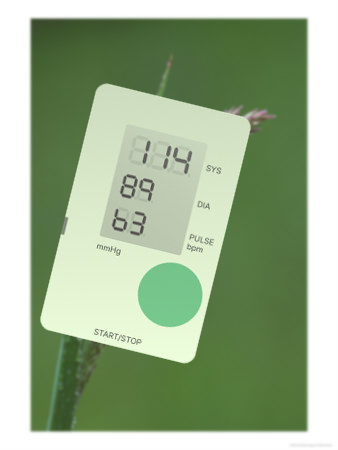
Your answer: **114** mmHg
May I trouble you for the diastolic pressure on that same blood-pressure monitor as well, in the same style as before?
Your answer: **89** mmHg
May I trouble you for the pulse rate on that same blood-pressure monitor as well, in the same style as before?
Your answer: **63** bpm
